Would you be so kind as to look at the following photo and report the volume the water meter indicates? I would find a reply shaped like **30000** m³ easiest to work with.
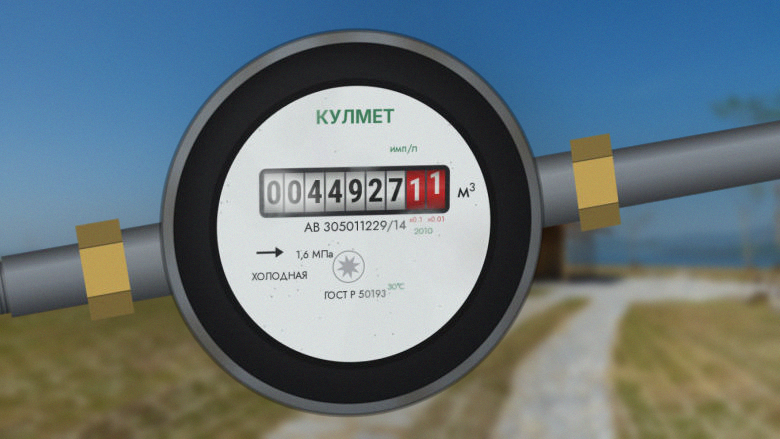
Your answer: **44927.11** m³
